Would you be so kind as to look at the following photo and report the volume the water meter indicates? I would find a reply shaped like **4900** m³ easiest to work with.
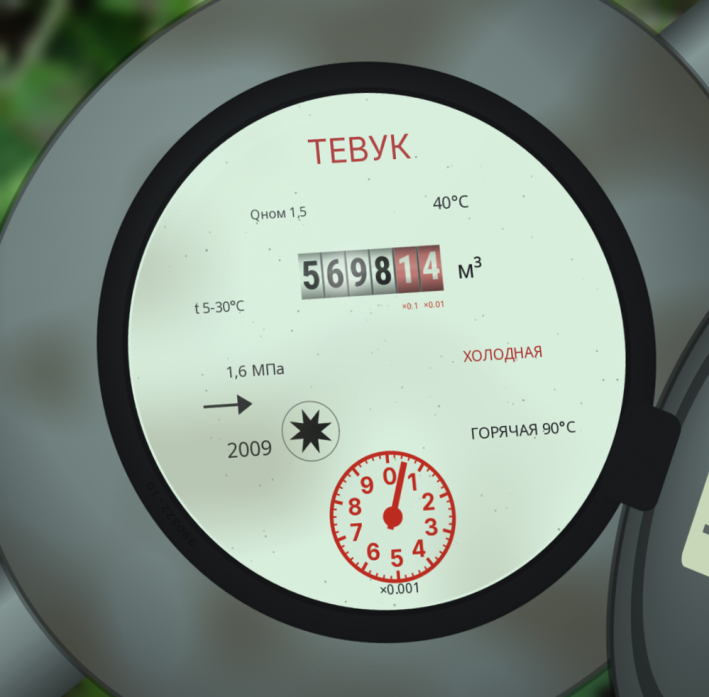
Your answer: **5698.140** m³
